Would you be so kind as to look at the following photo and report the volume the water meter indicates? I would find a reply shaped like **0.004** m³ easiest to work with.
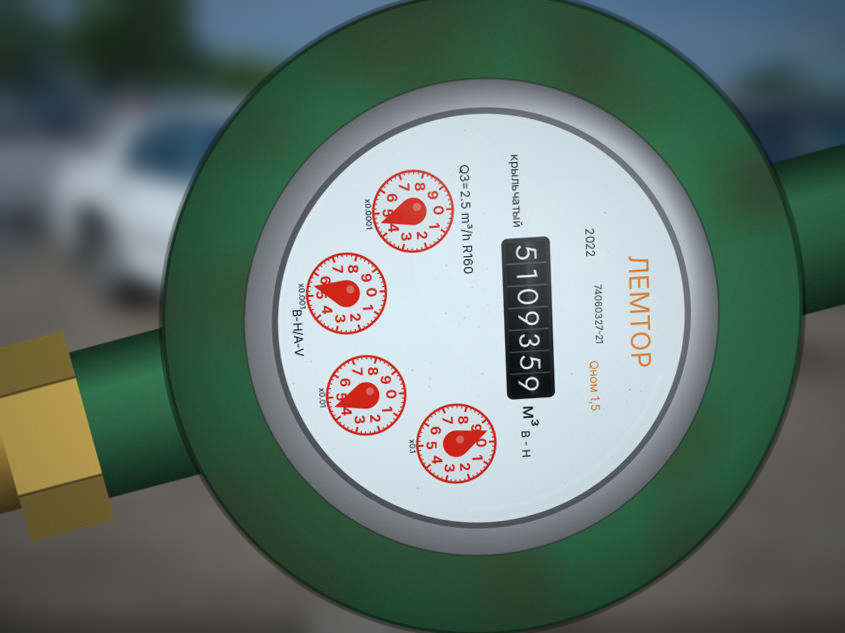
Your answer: **5109358.9454** m³
